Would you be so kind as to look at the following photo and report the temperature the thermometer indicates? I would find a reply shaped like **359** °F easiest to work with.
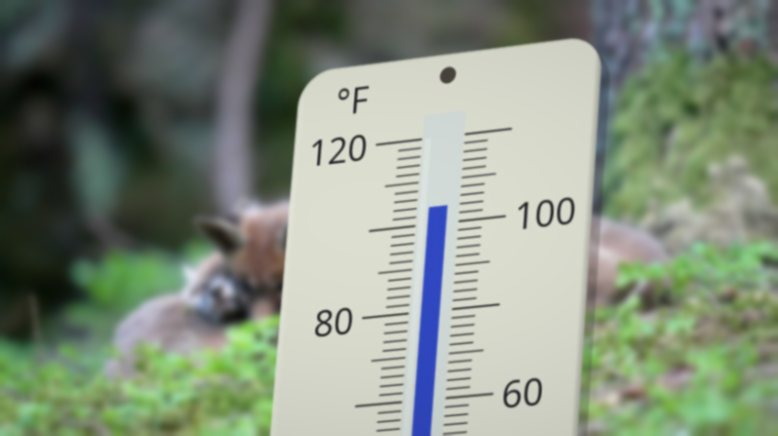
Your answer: **104** °F
